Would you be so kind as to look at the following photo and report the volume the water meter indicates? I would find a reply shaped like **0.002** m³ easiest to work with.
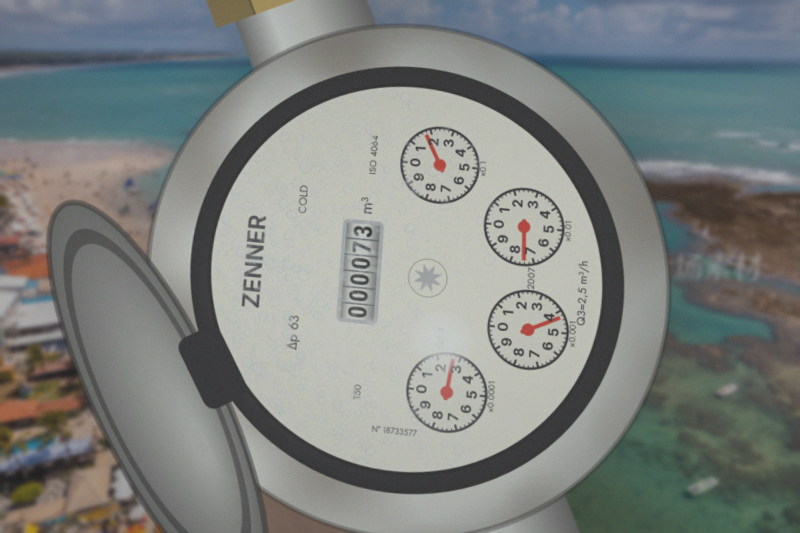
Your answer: **73.1742** m³
